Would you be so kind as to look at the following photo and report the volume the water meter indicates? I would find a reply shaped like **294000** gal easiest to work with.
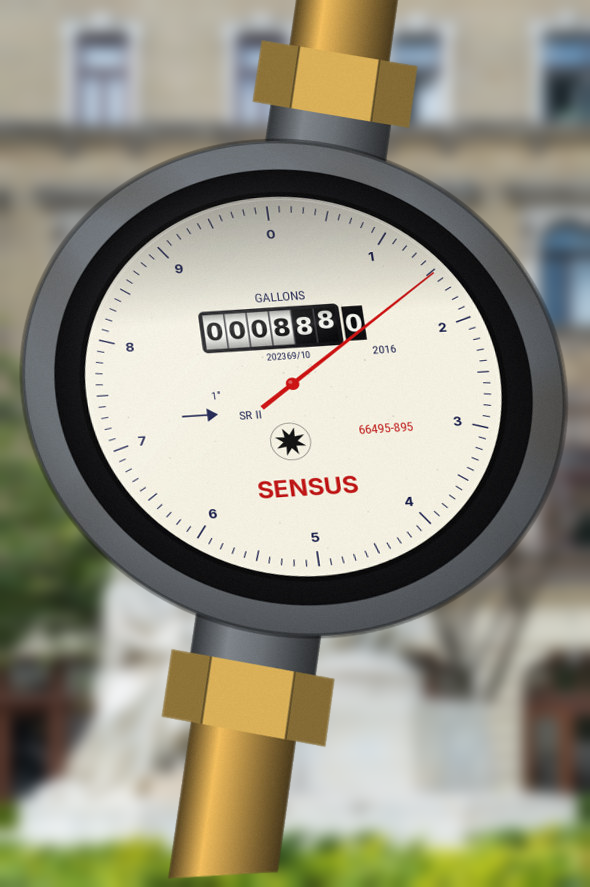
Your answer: **8881.5** gal
